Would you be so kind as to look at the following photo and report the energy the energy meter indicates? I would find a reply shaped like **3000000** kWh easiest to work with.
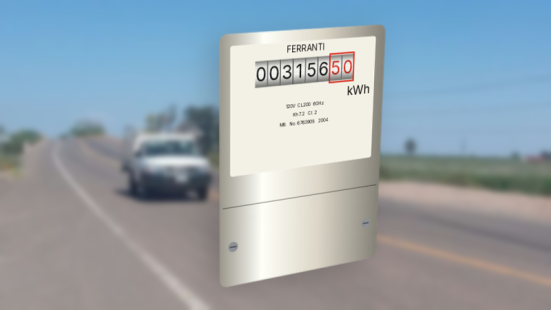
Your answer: **3156.50** kWh
